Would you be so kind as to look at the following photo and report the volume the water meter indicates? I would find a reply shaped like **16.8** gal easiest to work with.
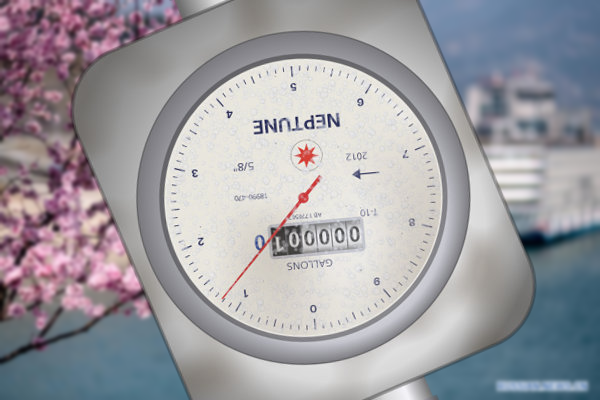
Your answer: **11.2** gal
